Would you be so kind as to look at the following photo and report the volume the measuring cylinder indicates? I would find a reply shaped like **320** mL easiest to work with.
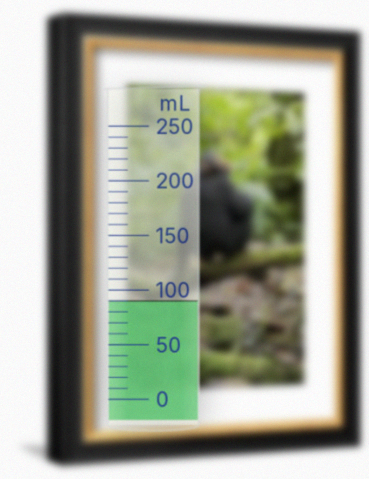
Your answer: **90** mL
